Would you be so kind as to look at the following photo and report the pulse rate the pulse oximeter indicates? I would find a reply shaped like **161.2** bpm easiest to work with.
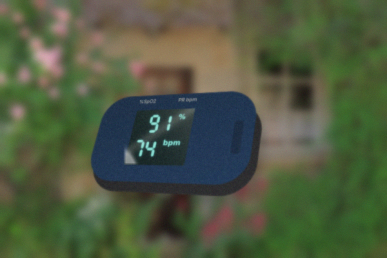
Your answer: **74** bpm
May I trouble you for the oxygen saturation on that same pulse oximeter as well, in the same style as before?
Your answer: **91** %
